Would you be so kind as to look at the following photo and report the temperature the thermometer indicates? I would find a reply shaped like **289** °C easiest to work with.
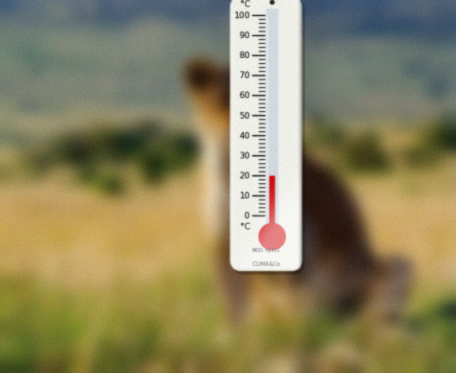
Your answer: **20** °C
